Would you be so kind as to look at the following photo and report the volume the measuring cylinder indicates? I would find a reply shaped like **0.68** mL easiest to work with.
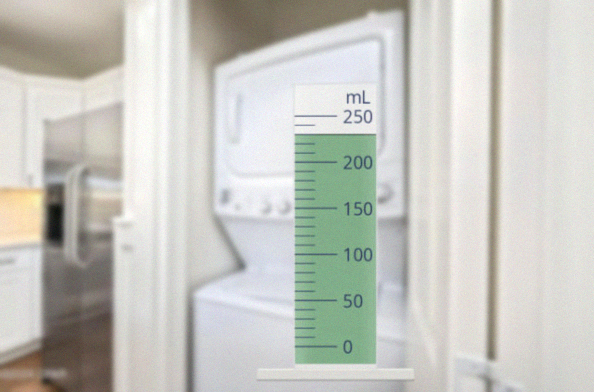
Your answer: **230** mL
